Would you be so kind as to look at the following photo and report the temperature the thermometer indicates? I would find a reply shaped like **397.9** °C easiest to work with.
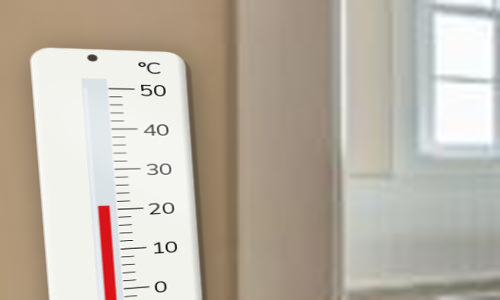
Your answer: **21** °C
